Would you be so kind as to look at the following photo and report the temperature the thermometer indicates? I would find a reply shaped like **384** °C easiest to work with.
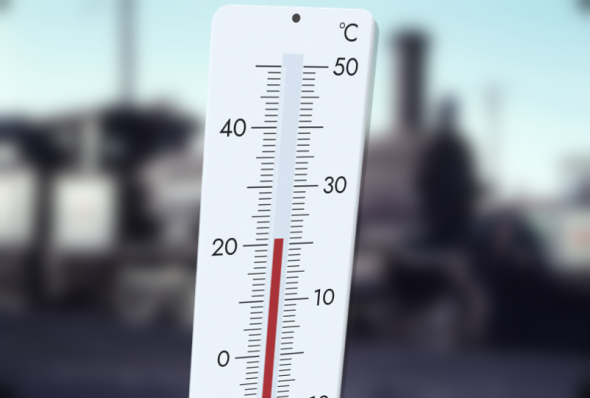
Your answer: **21** °C
